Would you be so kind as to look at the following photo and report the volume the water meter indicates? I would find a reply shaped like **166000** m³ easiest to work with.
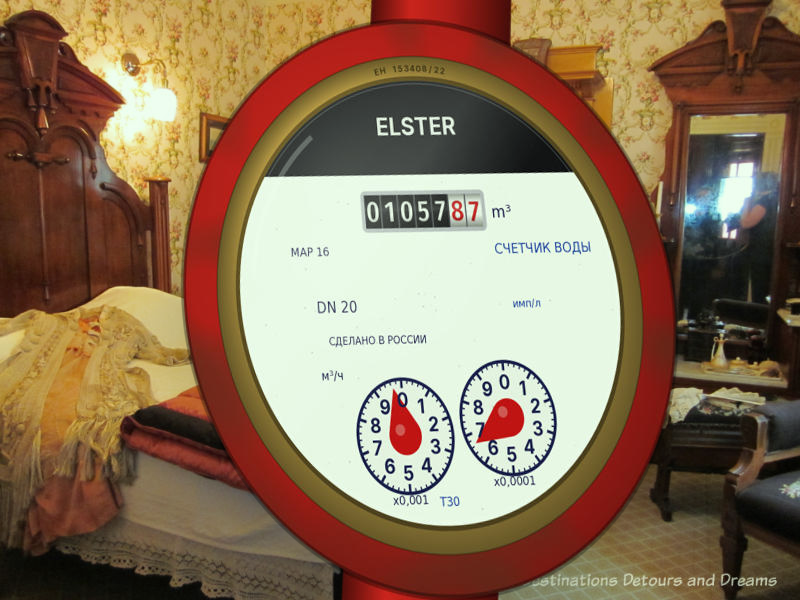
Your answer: **1057.8696** m³
